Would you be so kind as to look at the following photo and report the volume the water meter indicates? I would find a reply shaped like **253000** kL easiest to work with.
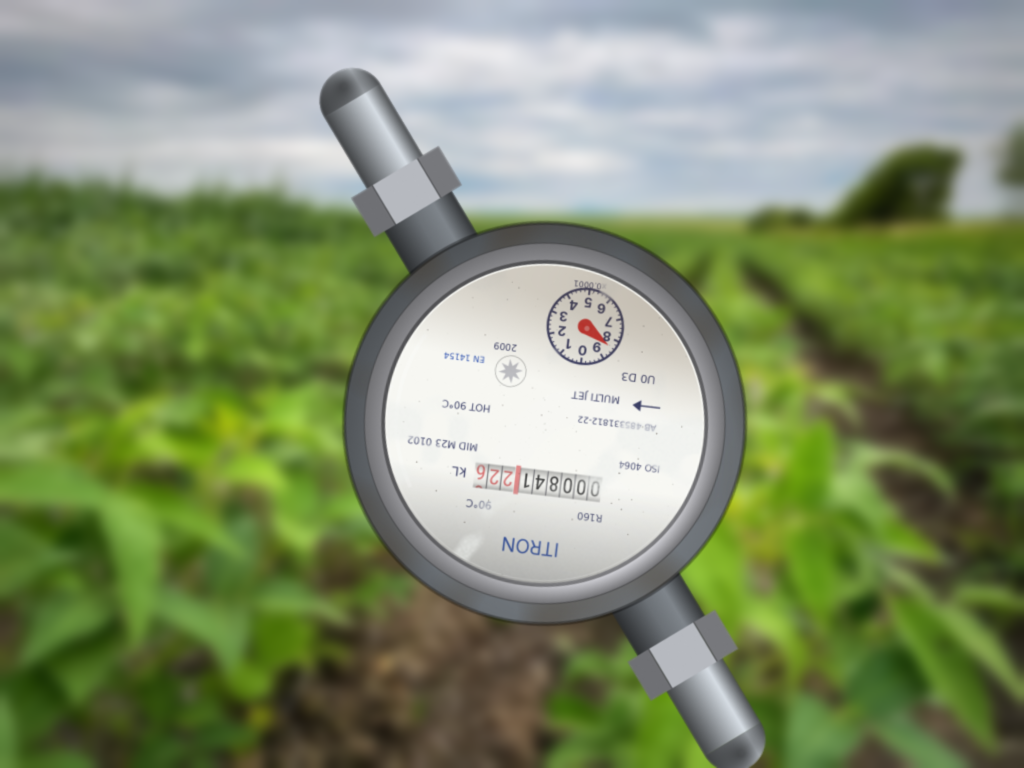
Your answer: **841.2258** kL
